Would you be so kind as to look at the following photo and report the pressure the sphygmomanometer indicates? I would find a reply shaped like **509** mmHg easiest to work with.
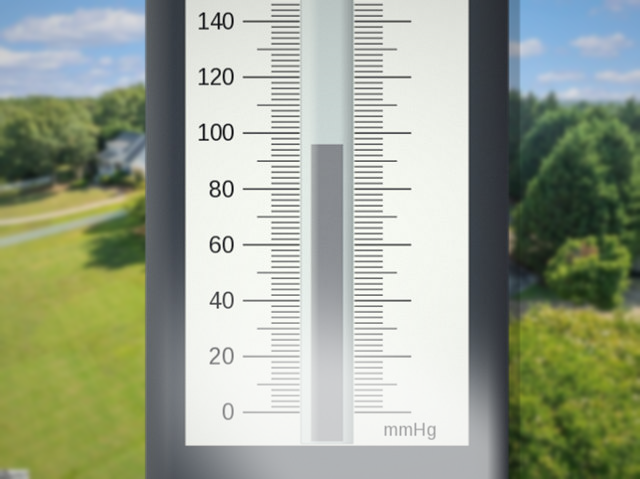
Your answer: **96** mmHg
